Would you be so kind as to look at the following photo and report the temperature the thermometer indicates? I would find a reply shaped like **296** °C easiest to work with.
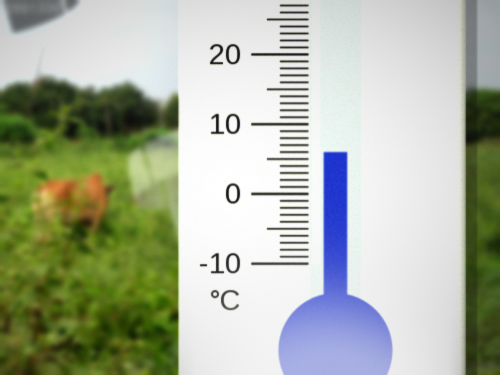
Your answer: **6** °C
